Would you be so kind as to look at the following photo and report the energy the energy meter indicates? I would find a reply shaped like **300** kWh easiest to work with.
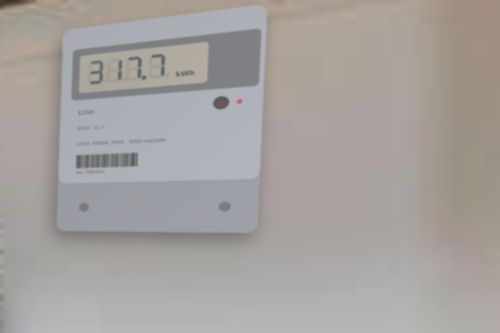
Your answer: **317.7** kWh
